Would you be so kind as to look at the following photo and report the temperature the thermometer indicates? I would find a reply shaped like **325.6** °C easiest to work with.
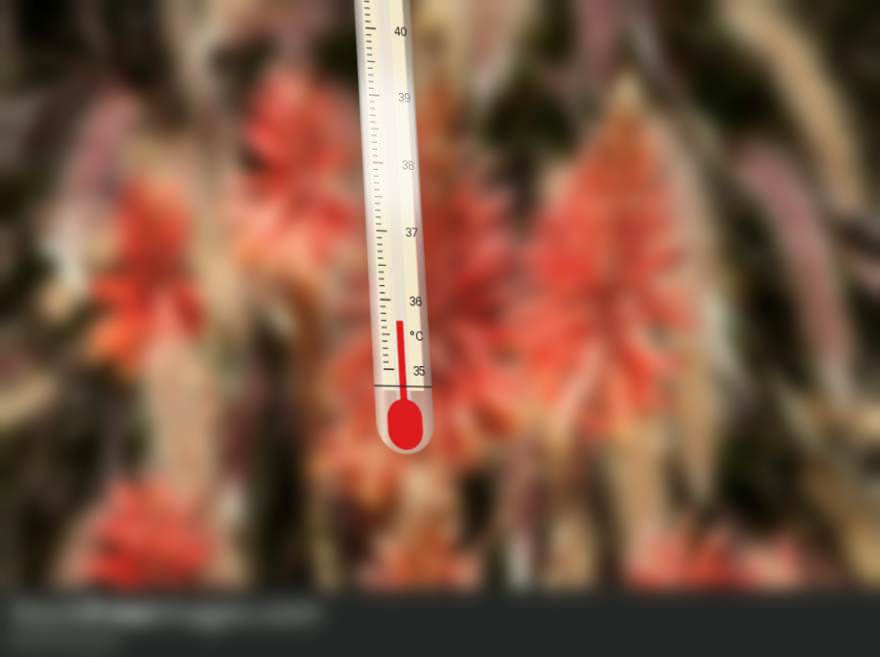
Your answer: **35.7** °C
